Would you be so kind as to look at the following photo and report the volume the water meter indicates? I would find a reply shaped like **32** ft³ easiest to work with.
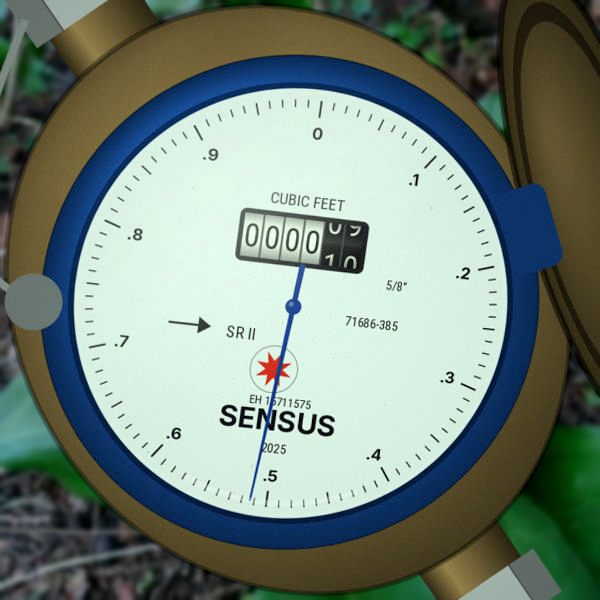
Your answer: **9.51** ft³
